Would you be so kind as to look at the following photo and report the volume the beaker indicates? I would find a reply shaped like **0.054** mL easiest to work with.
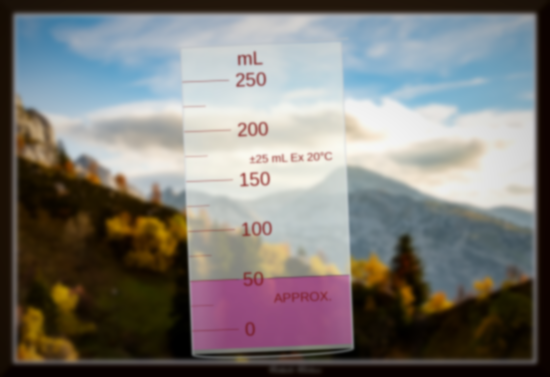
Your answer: **50** mL
